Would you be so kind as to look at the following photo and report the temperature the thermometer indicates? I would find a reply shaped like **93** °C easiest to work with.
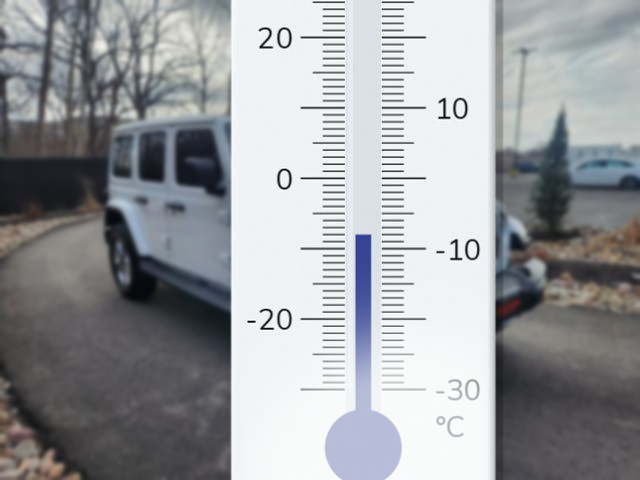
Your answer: **-8** °C
